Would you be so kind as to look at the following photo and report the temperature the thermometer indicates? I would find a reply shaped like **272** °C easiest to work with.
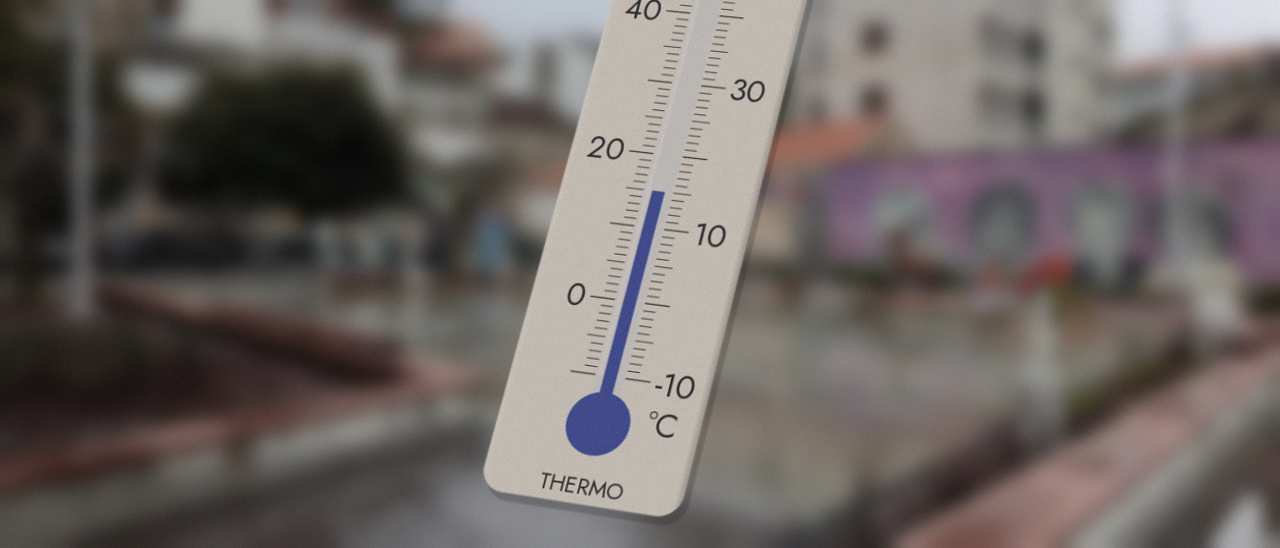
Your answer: **15** °C
